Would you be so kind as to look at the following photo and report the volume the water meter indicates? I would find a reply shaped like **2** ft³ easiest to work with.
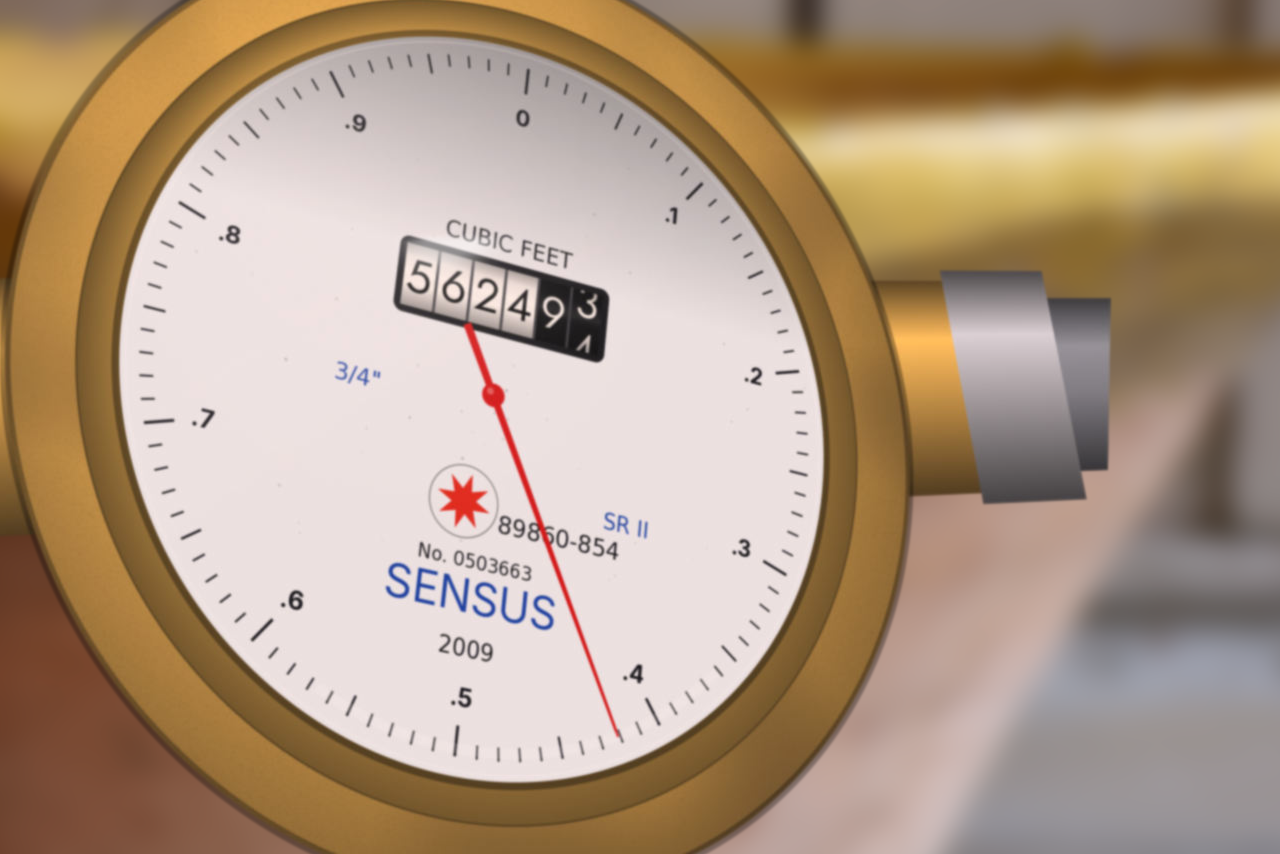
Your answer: **562493.42** ft³
